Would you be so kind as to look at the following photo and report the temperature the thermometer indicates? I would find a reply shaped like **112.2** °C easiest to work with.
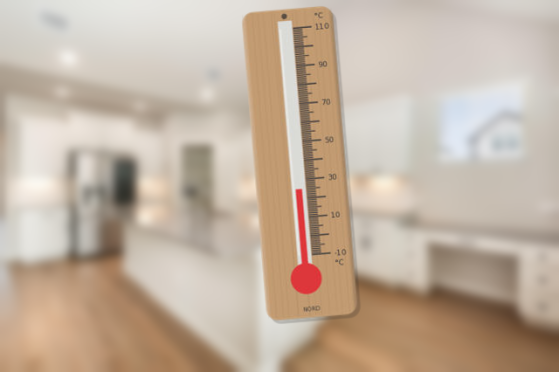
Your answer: **25** °C
